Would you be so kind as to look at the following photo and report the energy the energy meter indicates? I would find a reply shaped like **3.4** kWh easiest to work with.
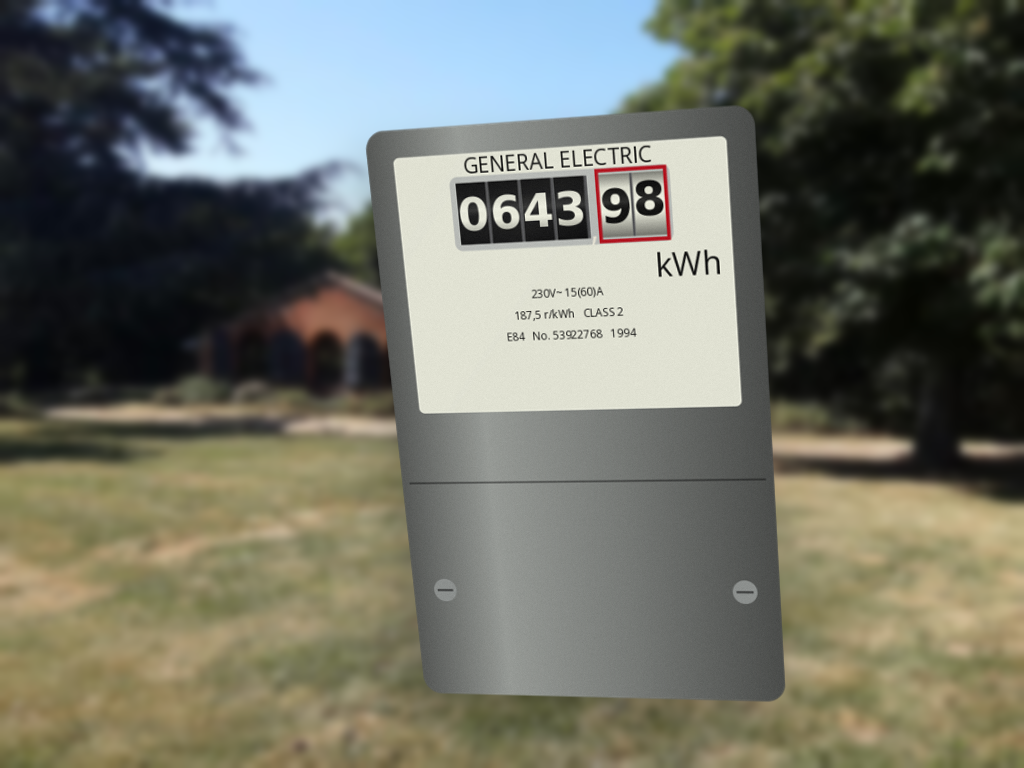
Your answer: **643.98** kWh
